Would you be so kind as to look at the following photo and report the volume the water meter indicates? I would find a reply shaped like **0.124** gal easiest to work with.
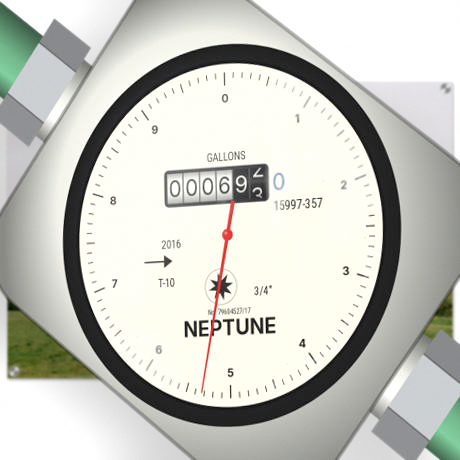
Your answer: **6925.3** gal
